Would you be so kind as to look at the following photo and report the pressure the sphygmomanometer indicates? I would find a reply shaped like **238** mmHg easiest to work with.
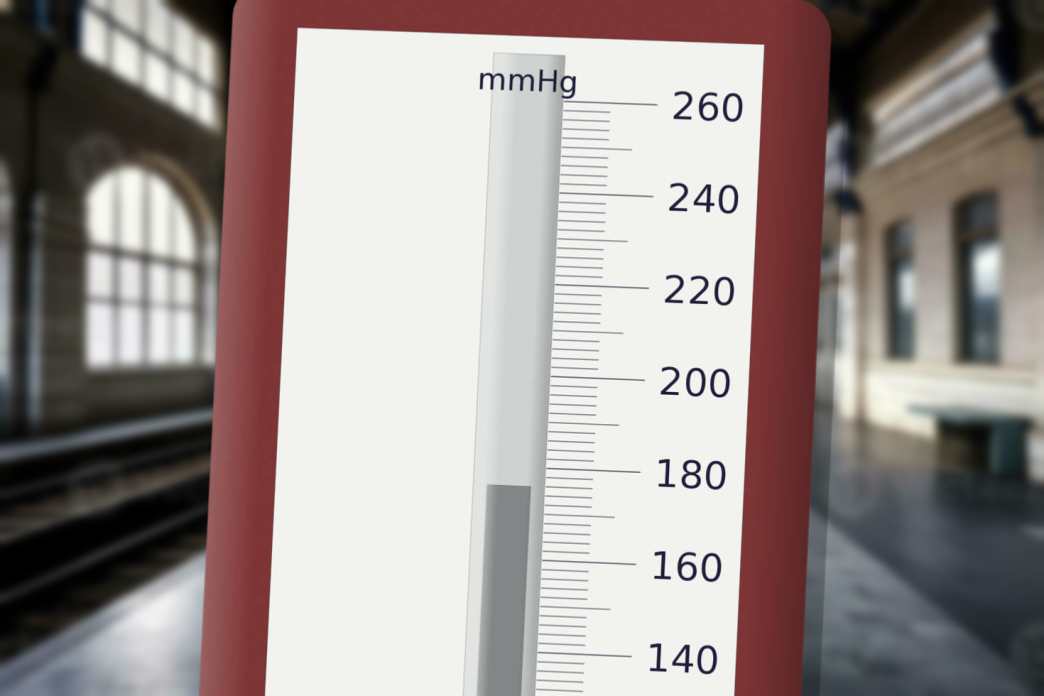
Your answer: **176** mmHg
